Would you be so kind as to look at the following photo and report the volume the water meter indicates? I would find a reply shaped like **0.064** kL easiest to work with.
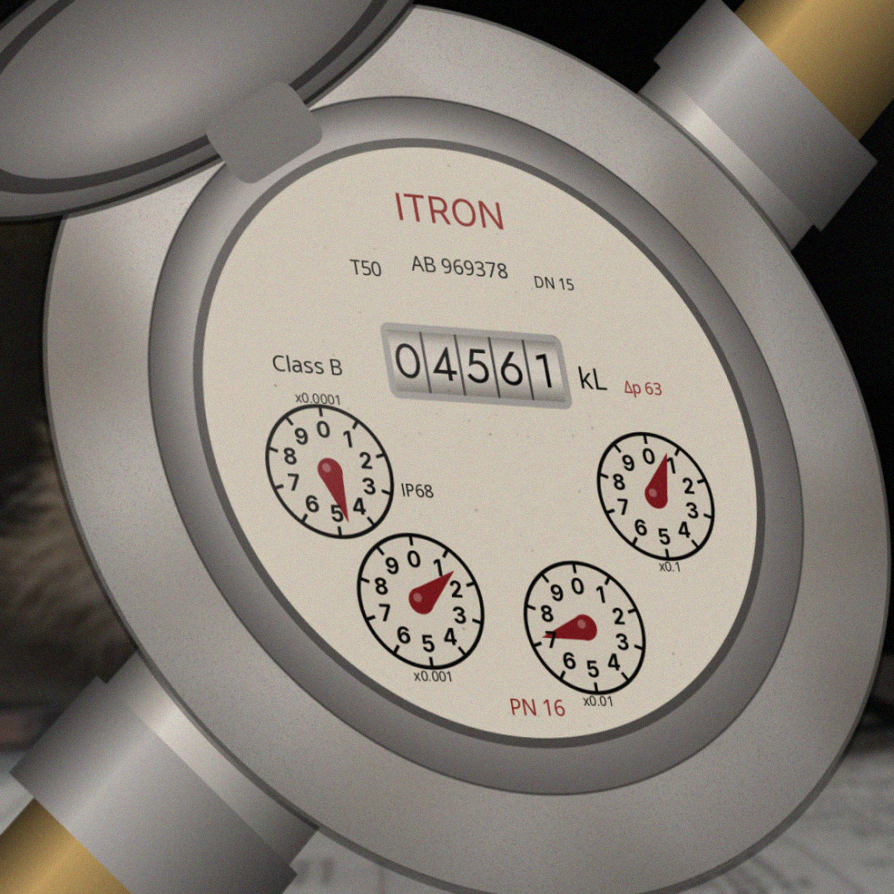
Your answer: **4561.0714** kL
